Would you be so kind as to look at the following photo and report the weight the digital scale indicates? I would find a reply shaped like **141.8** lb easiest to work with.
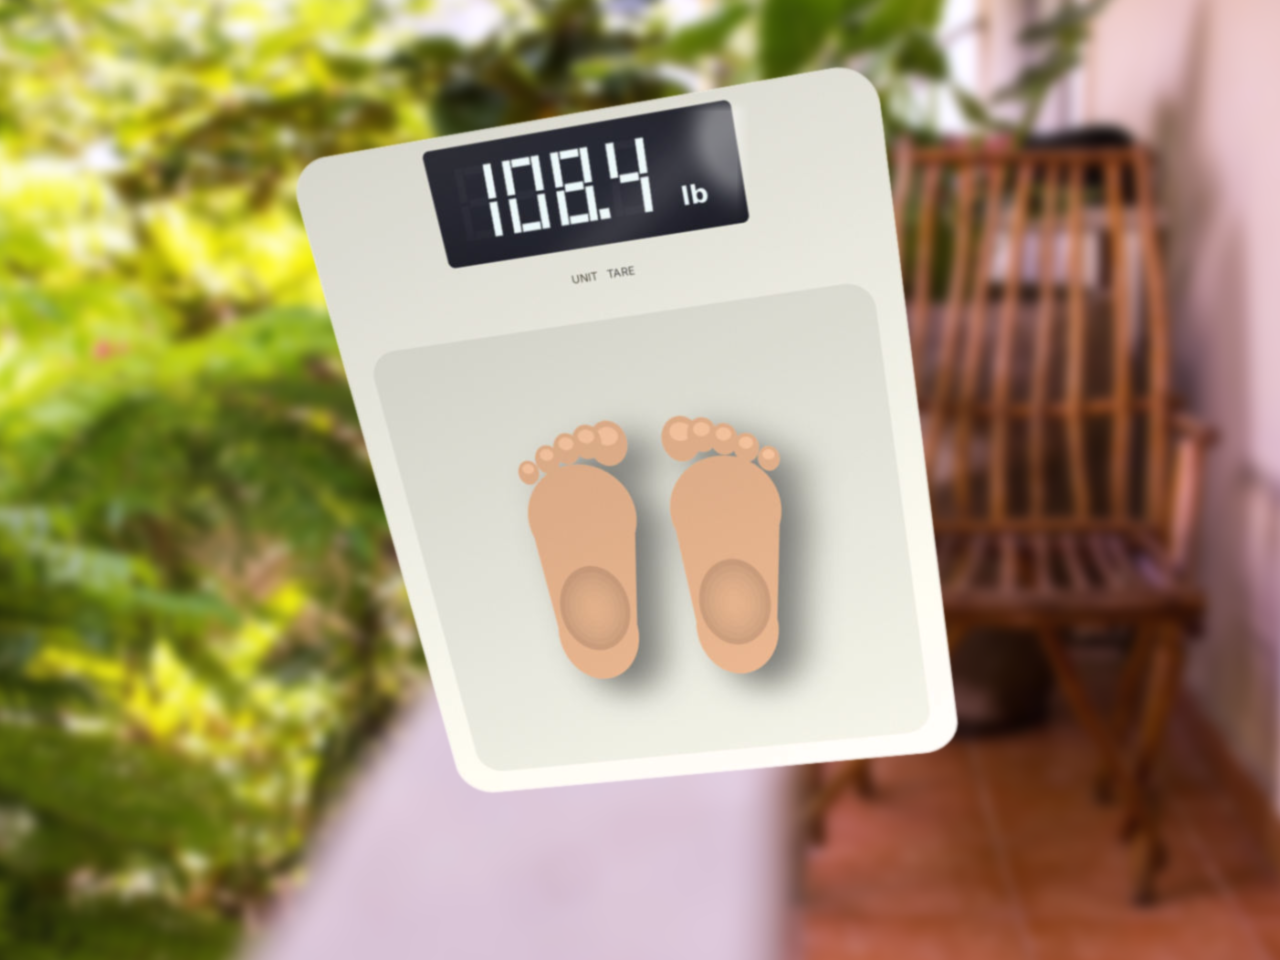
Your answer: **108.4** lb
